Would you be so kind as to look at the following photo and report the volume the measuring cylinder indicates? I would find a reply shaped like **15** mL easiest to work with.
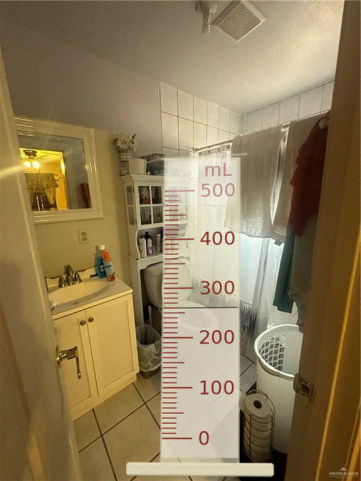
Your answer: **260** mL
